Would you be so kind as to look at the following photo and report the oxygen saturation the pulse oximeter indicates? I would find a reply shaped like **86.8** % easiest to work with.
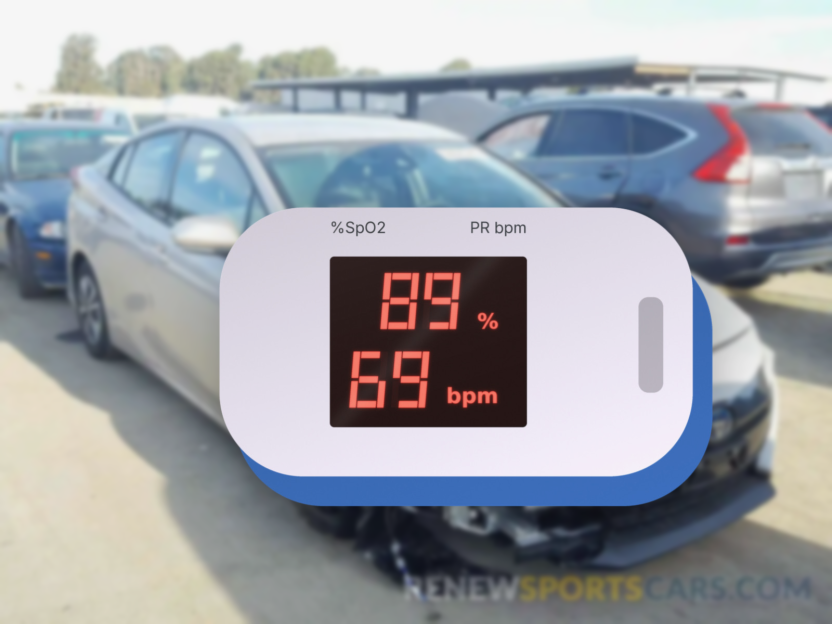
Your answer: **89** %
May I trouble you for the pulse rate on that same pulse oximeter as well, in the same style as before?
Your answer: **69** bpm
